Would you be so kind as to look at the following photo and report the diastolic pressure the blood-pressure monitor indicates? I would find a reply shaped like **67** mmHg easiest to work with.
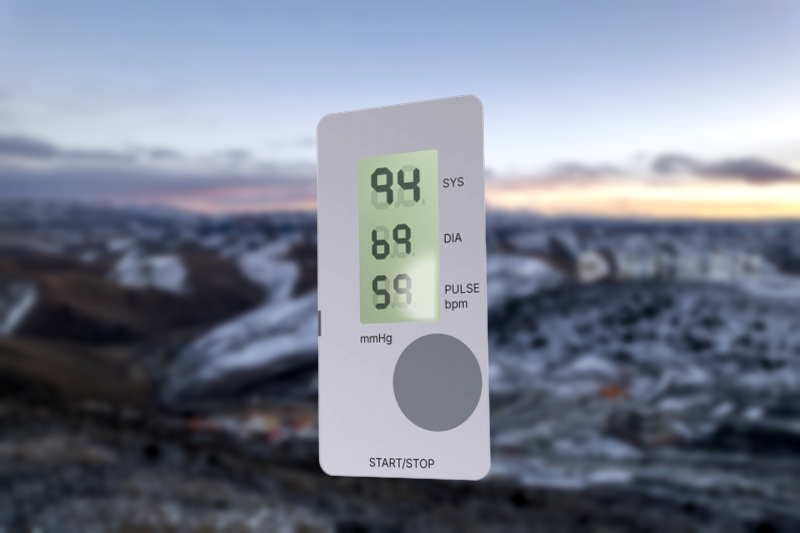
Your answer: **69** mmHg
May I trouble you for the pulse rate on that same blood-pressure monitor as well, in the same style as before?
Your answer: **59** bpm
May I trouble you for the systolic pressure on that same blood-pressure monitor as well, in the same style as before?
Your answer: **94** mmHg
